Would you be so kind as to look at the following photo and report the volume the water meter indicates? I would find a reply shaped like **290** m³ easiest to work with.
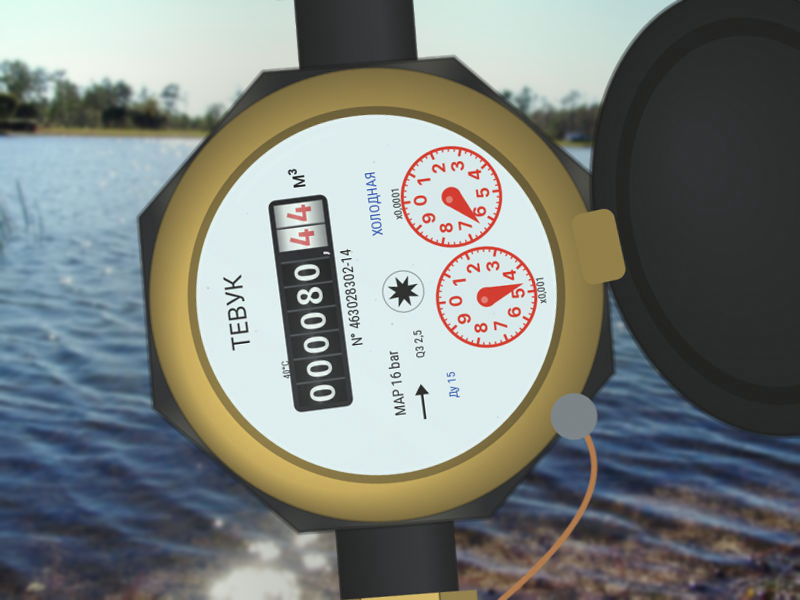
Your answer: **80.4446** m³
